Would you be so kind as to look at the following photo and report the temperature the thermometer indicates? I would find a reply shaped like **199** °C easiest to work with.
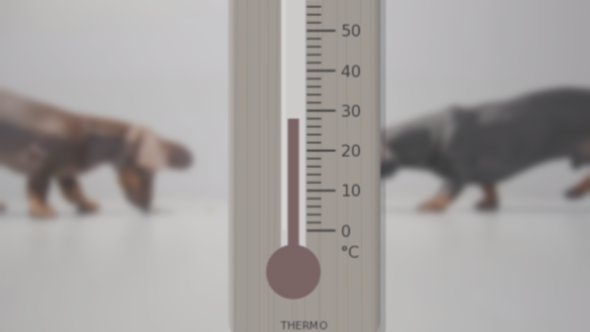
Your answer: **28** °C
